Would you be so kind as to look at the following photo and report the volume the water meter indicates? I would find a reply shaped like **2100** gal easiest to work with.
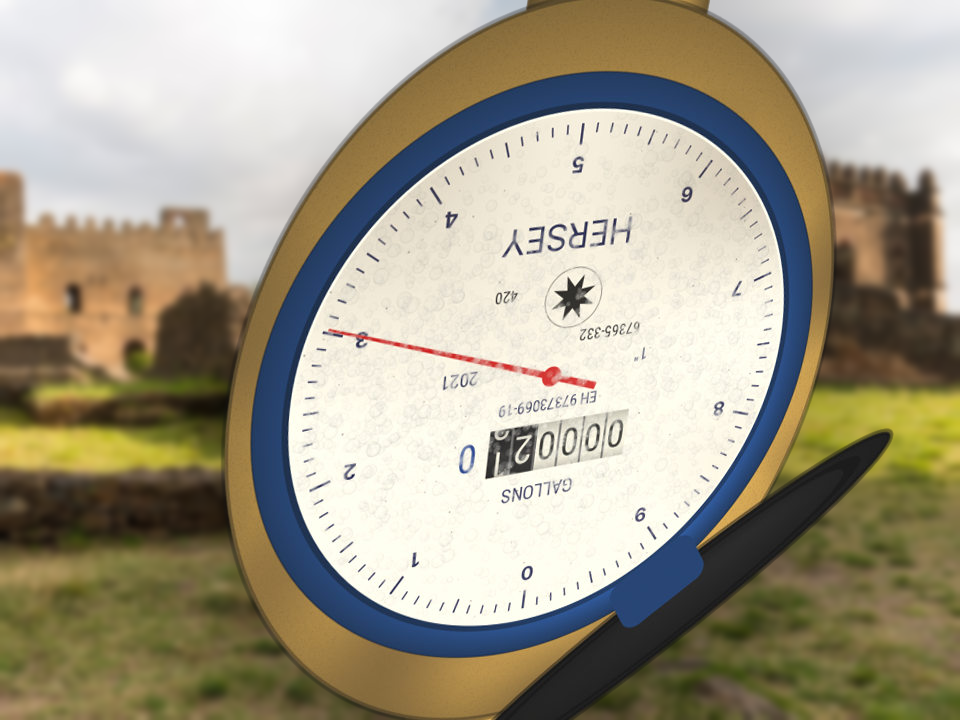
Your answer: **213.0** gal
